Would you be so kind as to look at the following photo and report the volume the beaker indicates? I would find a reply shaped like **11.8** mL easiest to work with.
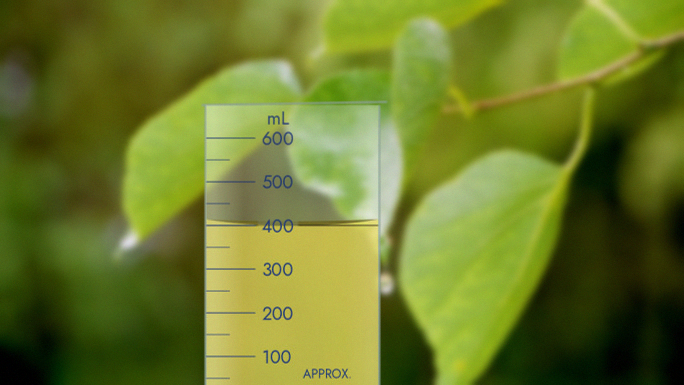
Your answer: **400** mL
